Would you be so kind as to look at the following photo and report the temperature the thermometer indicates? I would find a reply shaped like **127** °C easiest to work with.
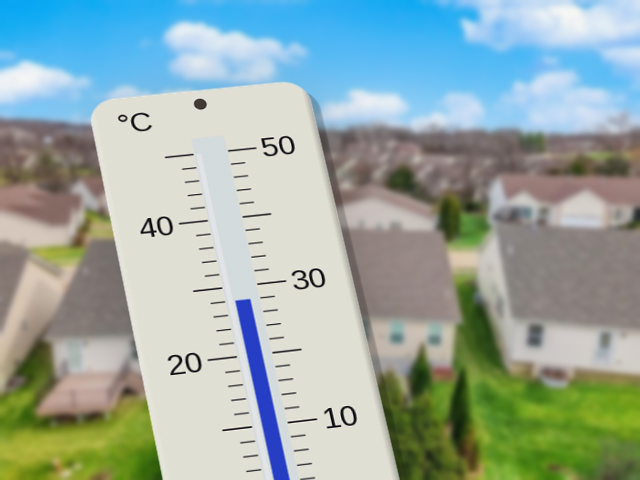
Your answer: **28** °C
